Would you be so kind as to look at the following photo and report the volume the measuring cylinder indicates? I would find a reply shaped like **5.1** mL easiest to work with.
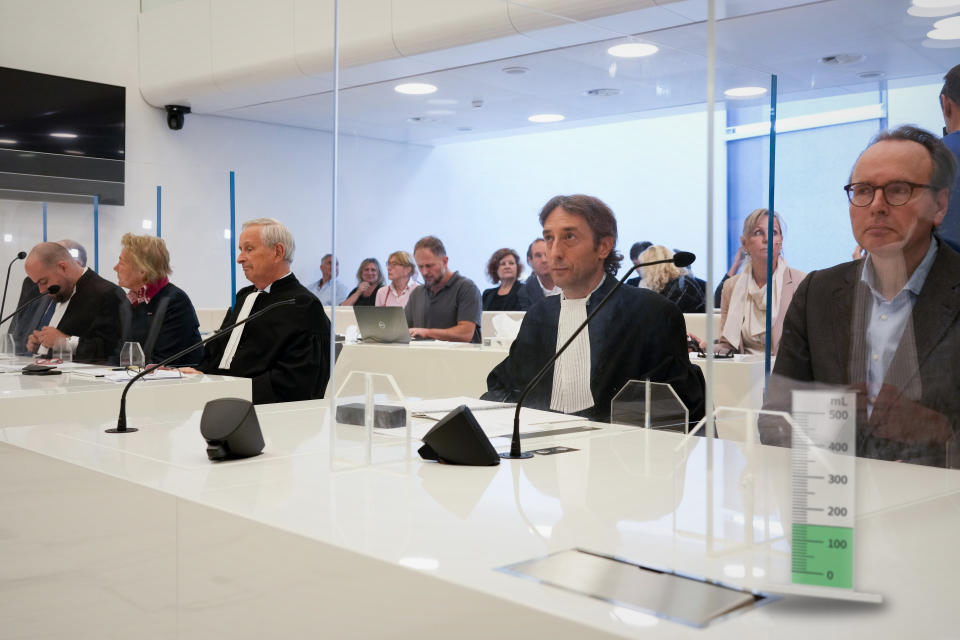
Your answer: **150** mL
